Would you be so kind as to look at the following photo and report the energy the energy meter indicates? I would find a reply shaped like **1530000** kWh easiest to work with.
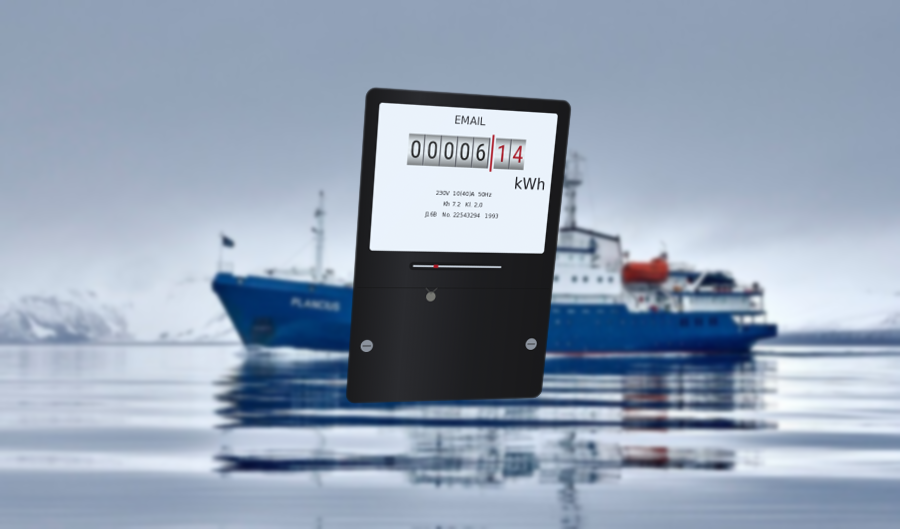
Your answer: **6.14** kWh
